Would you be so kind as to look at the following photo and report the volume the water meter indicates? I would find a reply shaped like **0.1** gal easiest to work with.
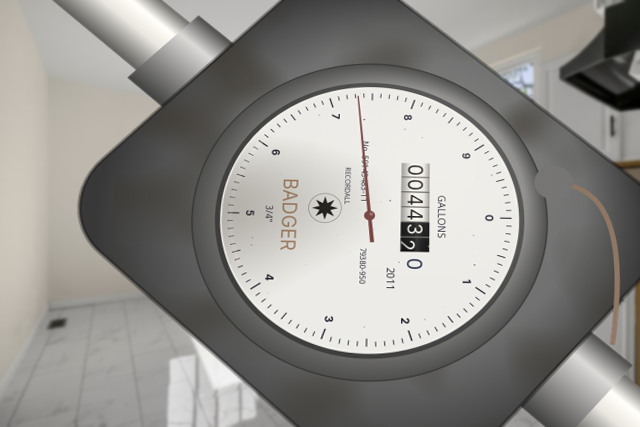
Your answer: **44317.3** gal
